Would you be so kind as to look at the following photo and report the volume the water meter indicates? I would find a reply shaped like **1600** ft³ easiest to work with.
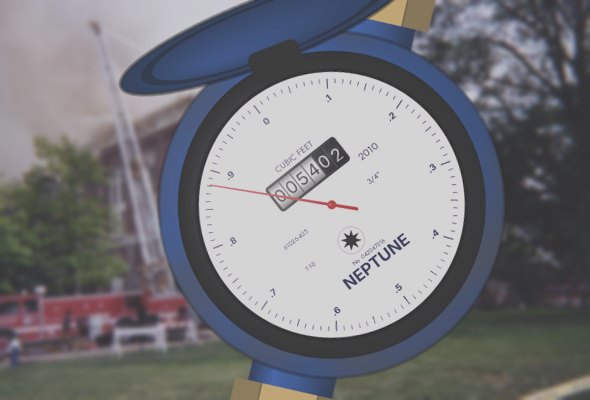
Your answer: **5401.88** ft³
